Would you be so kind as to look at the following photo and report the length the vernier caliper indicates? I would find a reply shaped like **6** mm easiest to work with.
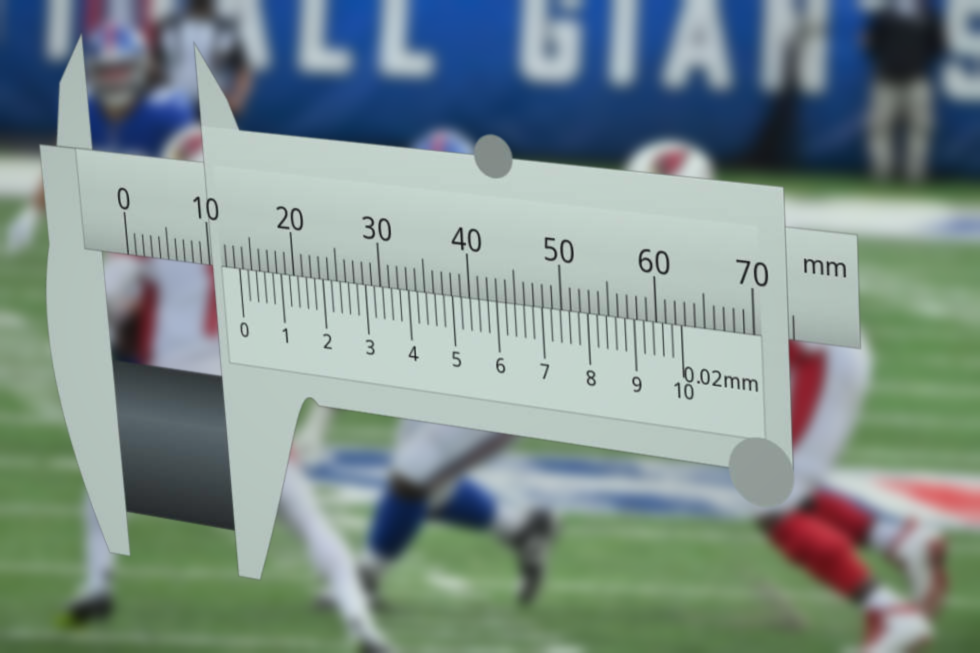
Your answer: **13.6** mm
